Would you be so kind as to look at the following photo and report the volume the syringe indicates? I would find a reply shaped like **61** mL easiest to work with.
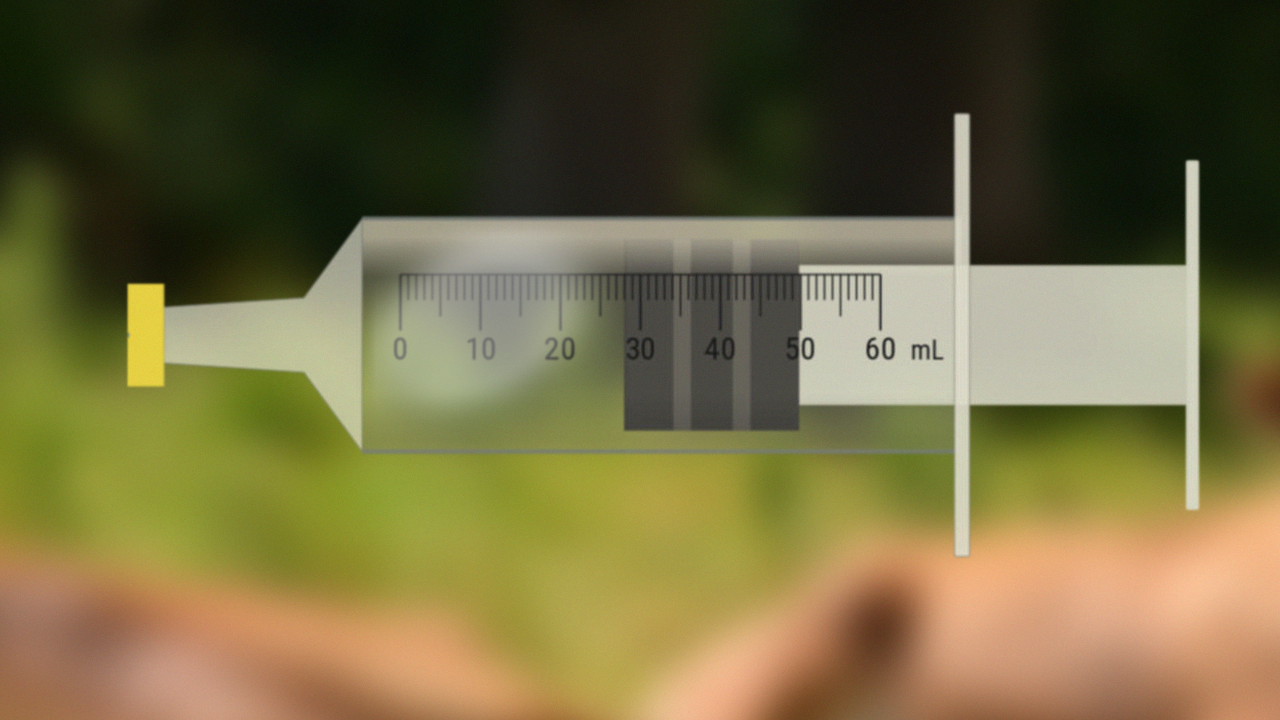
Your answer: **28** mL
